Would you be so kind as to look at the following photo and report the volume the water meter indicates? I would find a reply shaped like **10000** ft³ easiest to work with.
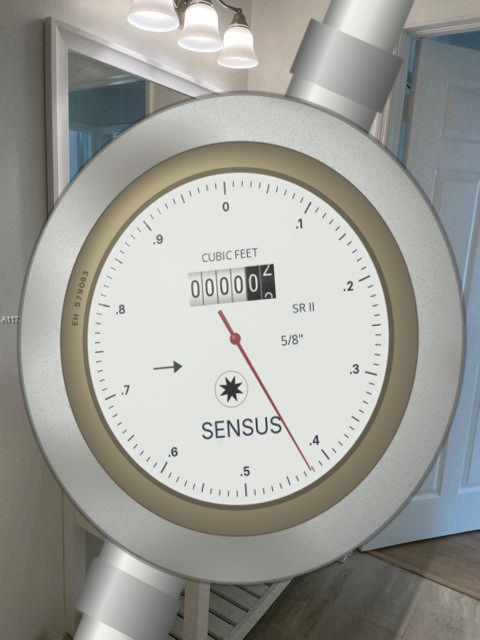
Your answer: **2.42** ft³
